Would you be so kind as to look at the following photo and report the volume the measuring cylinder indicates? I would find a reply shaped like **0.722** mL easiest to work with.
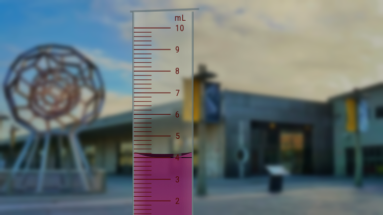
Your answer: **4** mL
